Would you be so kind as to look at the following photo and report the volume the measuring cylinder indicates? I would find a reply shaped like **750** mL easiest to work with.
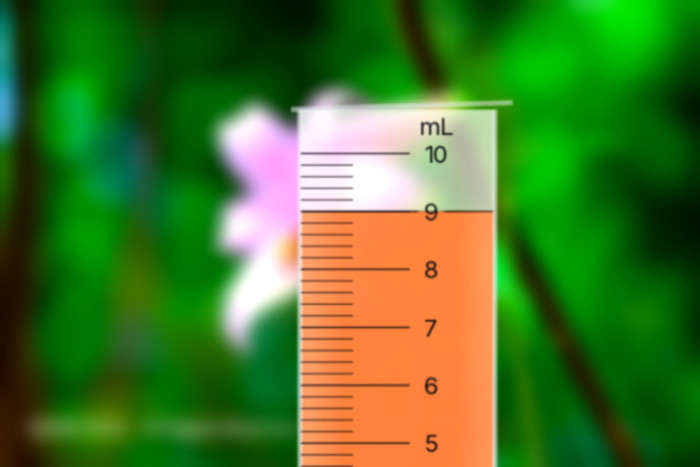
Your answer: **9** mL
